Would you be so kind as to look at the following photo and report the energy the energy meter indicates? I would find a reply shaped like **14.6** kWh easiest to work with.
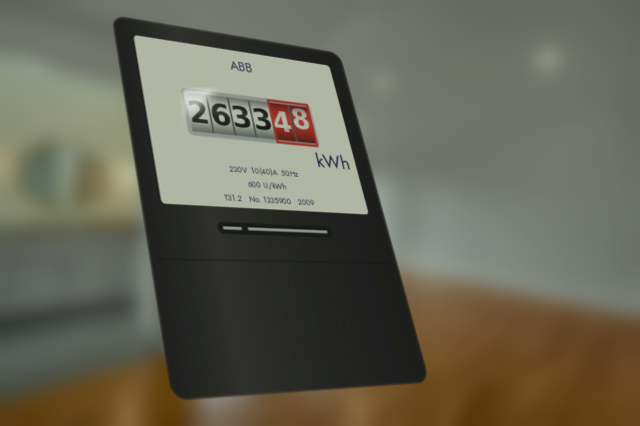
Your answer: **2633.48** kWh
